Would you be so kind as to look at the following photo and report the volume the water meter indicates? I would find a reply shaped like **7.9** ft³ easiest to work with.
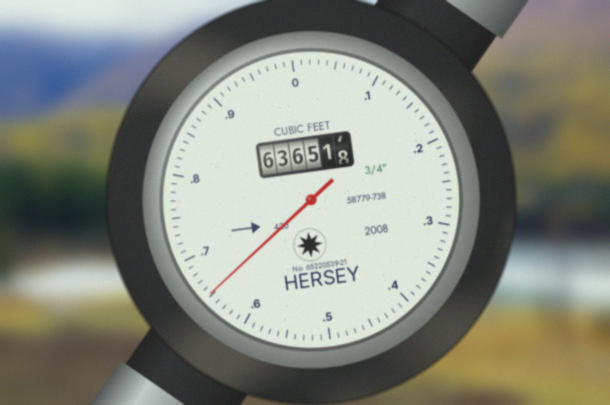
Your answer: **636517.65** ft³
